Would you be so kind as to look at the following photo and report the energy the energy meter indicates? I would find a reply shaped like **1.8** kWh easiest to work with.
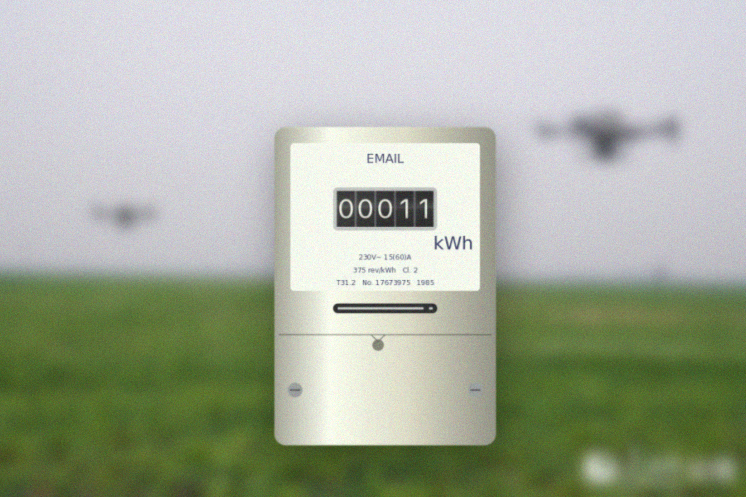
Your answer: **11** kWh
